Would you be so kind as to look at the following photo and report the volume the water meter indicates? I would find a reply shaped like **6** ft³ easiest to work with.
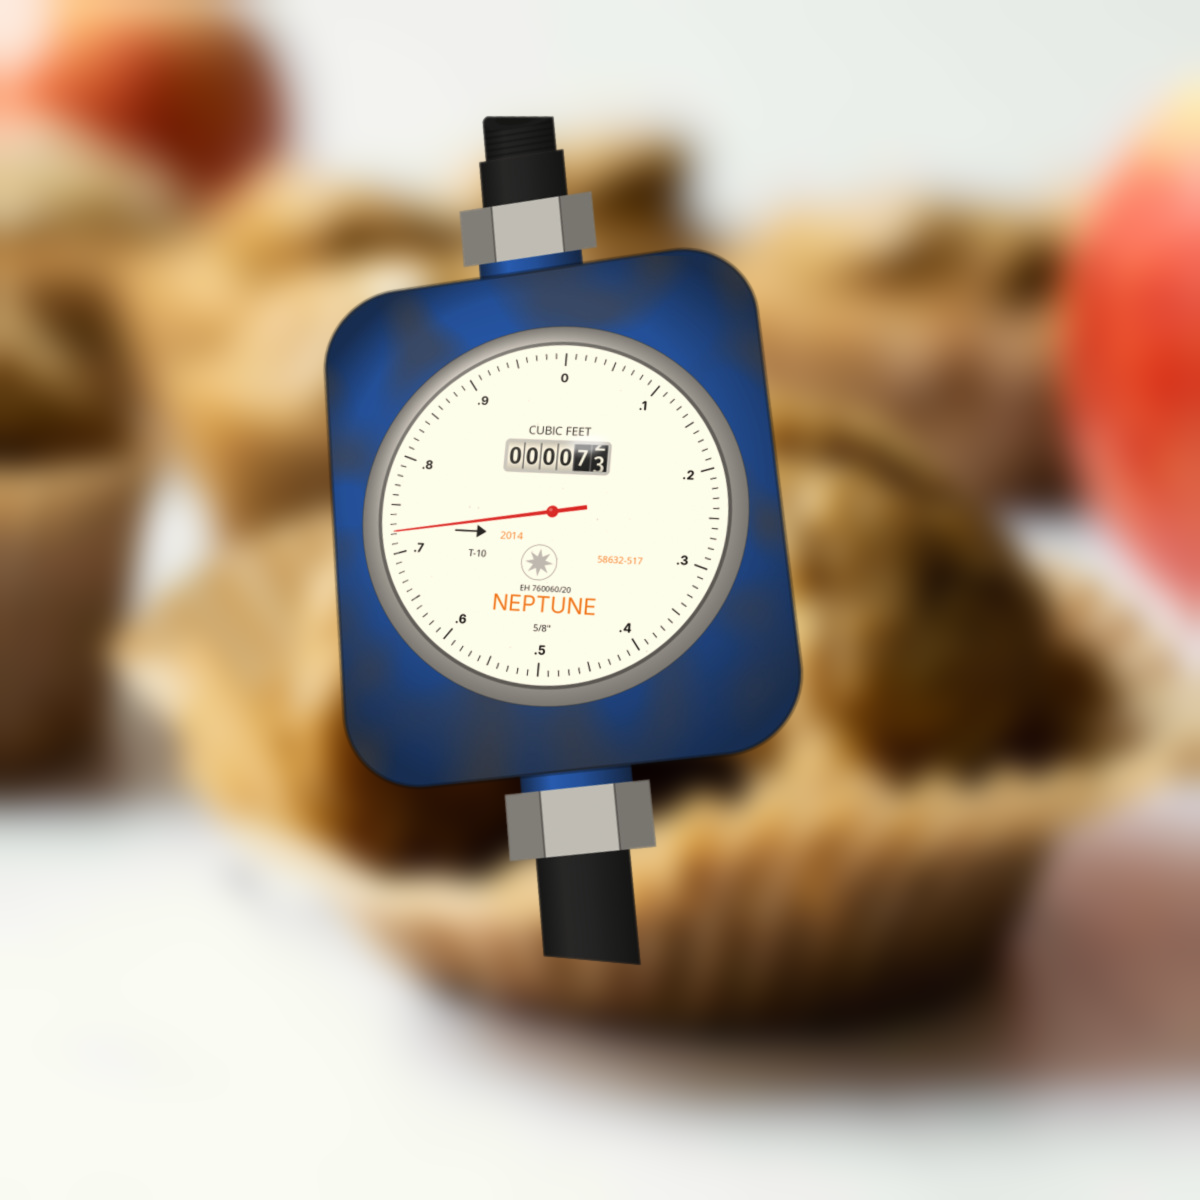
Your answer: **72.72** ft³
